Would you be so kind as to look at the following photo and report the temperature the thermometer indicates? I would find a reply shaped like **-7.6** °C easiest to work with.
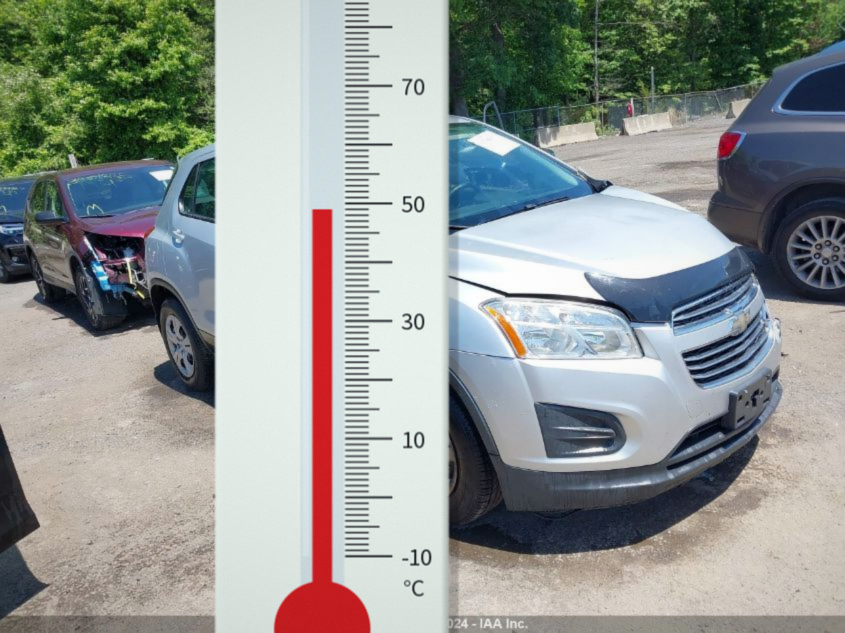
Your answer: **49** °C
